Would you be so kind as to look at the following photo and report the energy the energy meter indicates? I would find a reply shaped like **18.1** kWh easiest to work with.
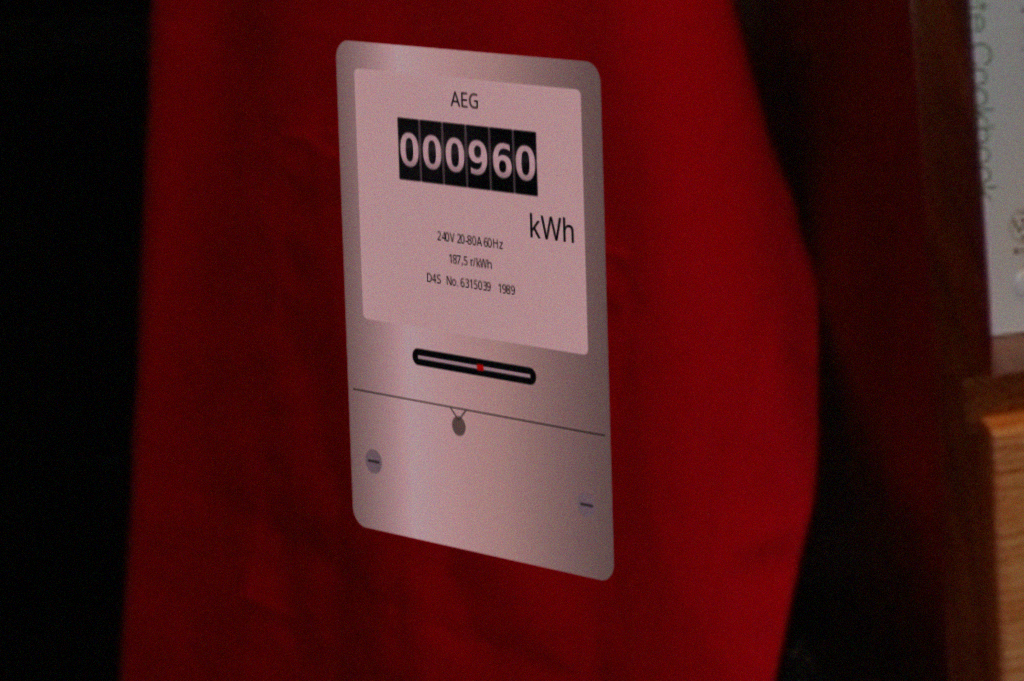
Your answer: **960** kWh
